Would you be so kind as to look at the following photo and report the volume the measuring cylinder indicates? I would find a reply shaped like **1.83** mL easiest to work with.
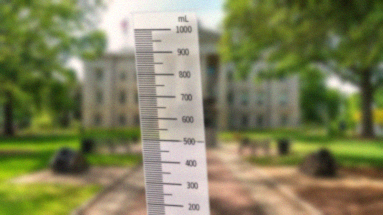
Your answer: **500** mL
